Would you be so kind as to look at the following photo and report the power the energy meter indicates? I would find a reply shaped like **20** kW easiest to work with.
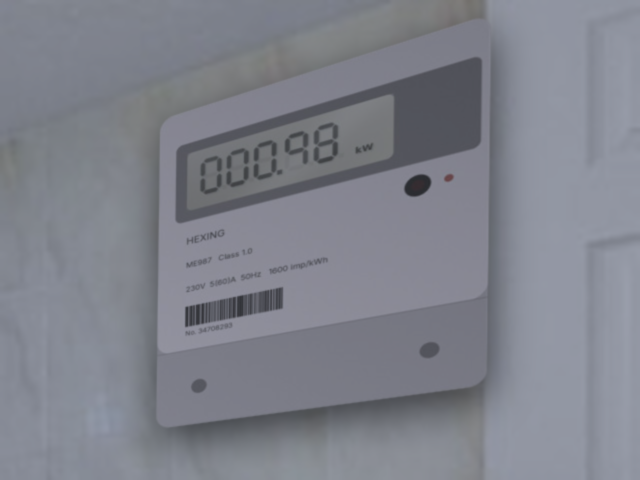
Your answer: **0.98** kW
